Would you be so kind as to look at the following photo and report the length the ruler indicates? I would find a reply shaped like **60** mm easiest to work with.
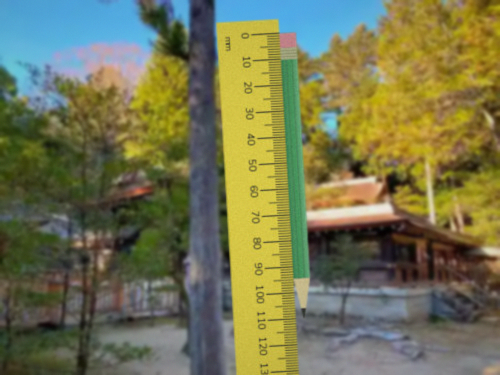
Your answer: **110** mm
